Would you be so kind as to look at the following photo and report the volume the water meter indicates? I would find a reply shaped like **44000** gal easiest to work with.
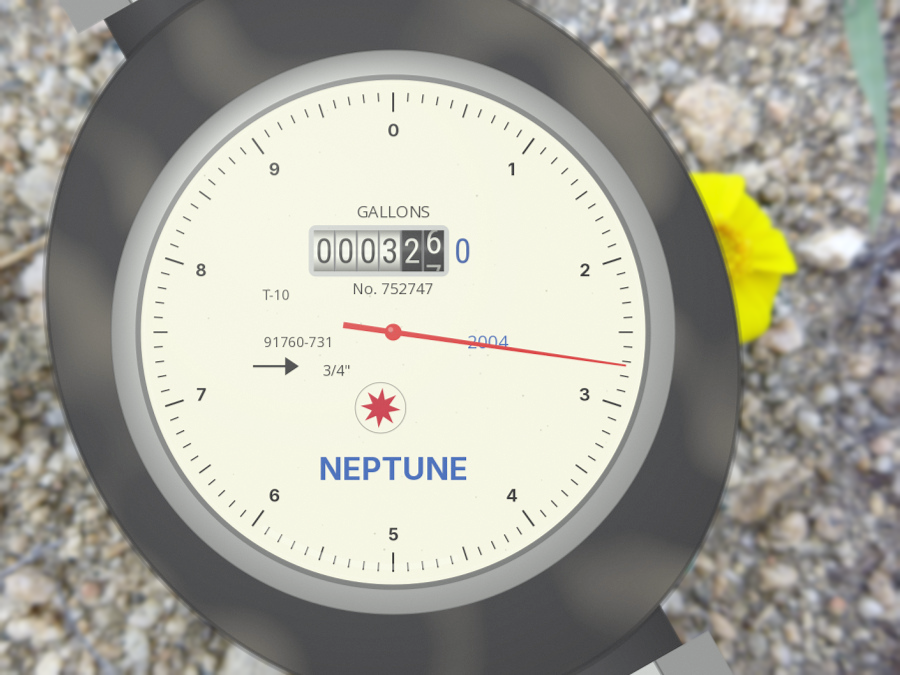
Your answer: **3262.7** gal
